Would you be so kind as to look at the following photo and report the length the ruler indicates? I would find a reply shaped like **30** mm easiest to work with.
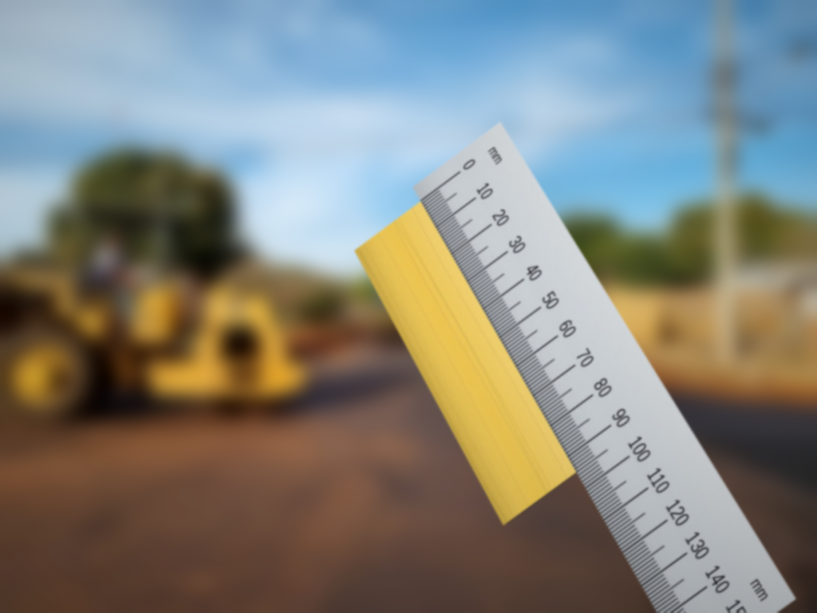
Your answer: **95** mm
